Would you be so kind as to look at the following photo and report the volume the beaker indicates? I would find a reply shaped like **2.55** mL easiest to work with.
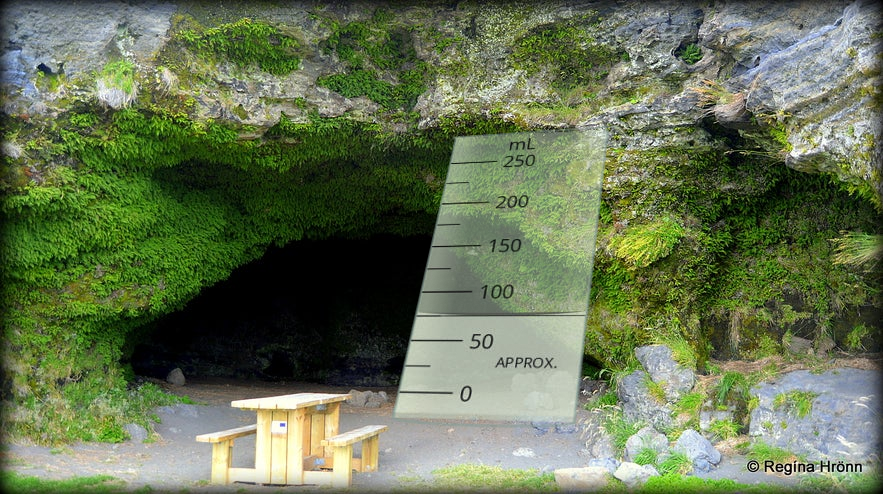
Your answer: **75** mL
